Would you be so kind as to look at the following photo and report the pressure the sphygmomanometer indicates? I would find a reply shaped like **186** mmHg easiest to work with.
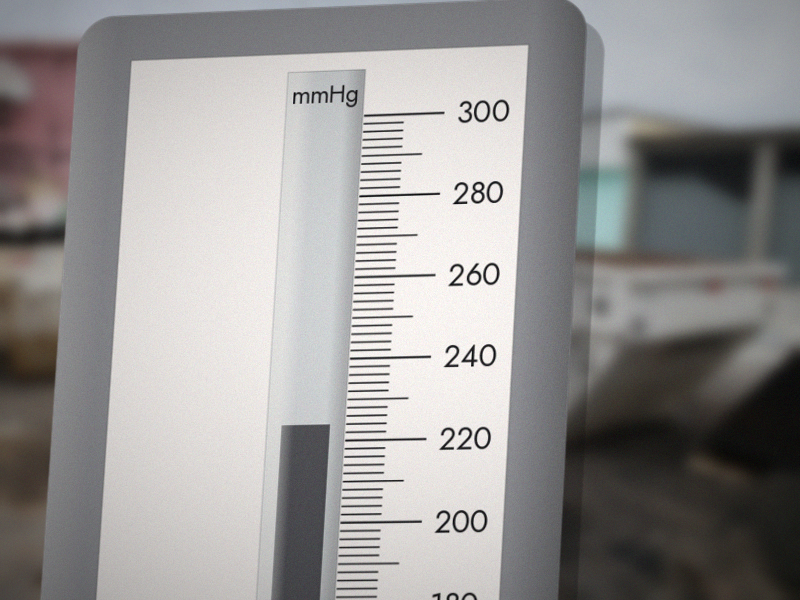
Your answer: **224** mmHg
